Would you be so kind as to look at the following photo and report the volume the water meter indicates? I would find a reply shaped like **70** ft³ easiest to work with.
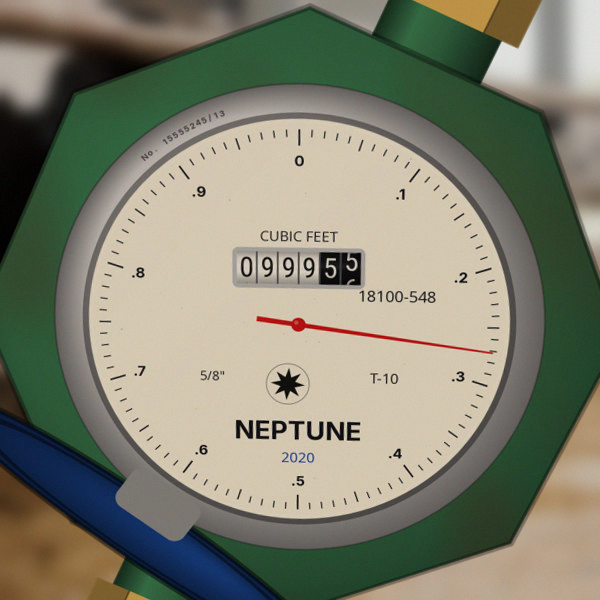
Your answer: **99955.27** ft³
